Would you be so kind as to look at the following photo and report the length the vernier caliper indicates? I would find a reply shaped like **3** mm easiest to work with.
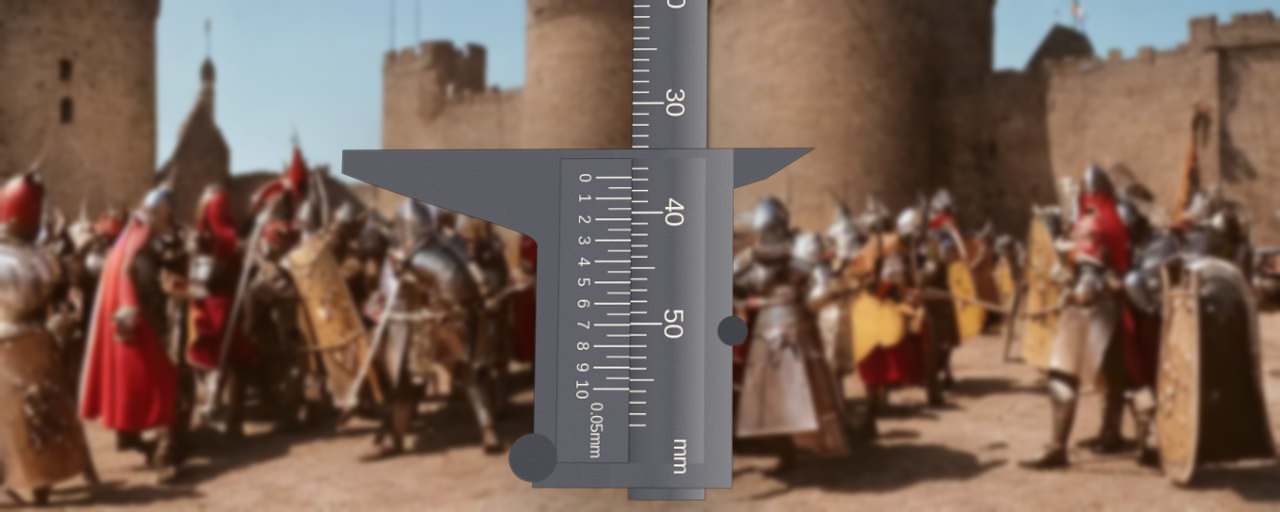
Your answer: **36.8** mm
